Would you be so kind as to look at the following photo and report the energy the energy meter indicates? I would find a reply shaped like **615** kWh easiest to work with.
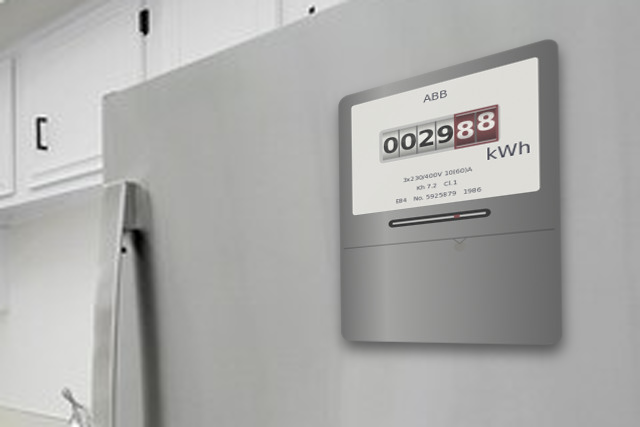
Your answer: **29.88** kWh
